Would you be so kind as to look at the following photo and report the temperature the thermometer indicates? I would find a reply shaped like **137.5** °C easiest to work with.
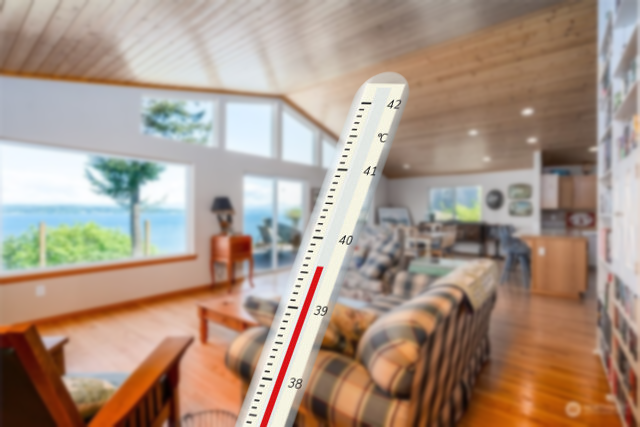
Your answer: **39.6** °C
